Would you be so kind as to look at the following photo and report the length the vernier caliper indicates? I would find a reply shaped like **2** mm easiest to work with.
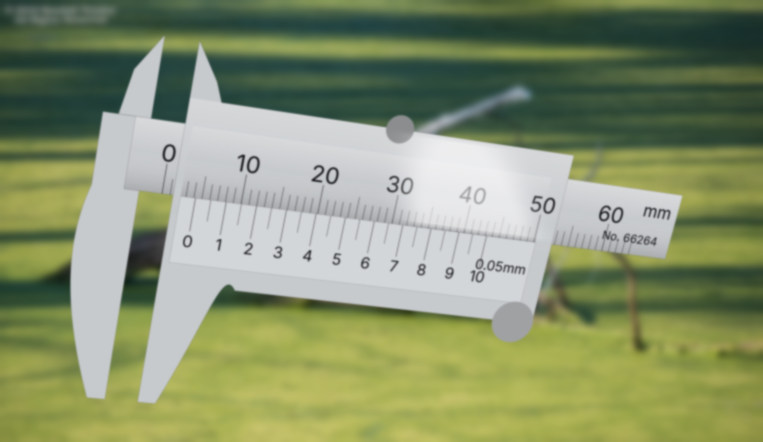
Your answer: **4.2** mm
